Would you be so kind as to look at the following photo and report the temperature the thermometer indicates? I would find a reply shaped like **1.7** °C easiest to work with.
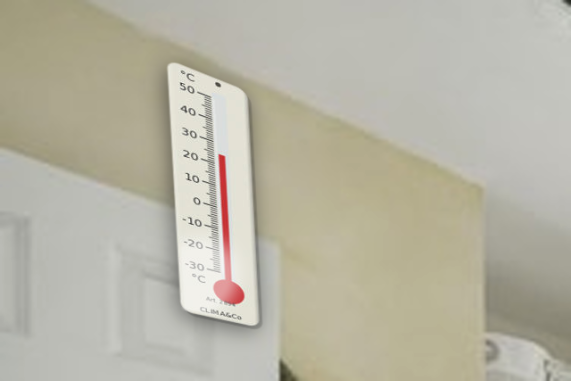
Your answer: **25** °C
